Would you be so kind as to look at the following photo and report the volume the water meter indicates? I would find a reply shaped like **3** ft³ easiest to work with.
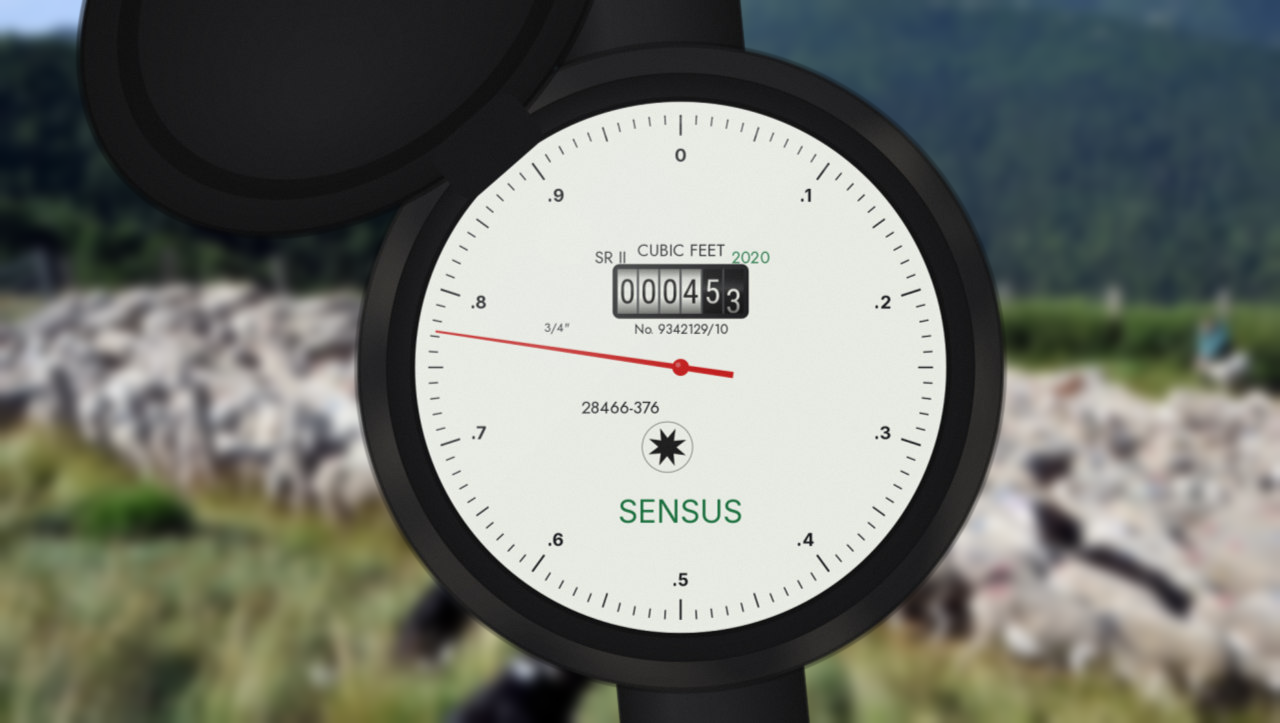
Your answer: **452.77** ft³
